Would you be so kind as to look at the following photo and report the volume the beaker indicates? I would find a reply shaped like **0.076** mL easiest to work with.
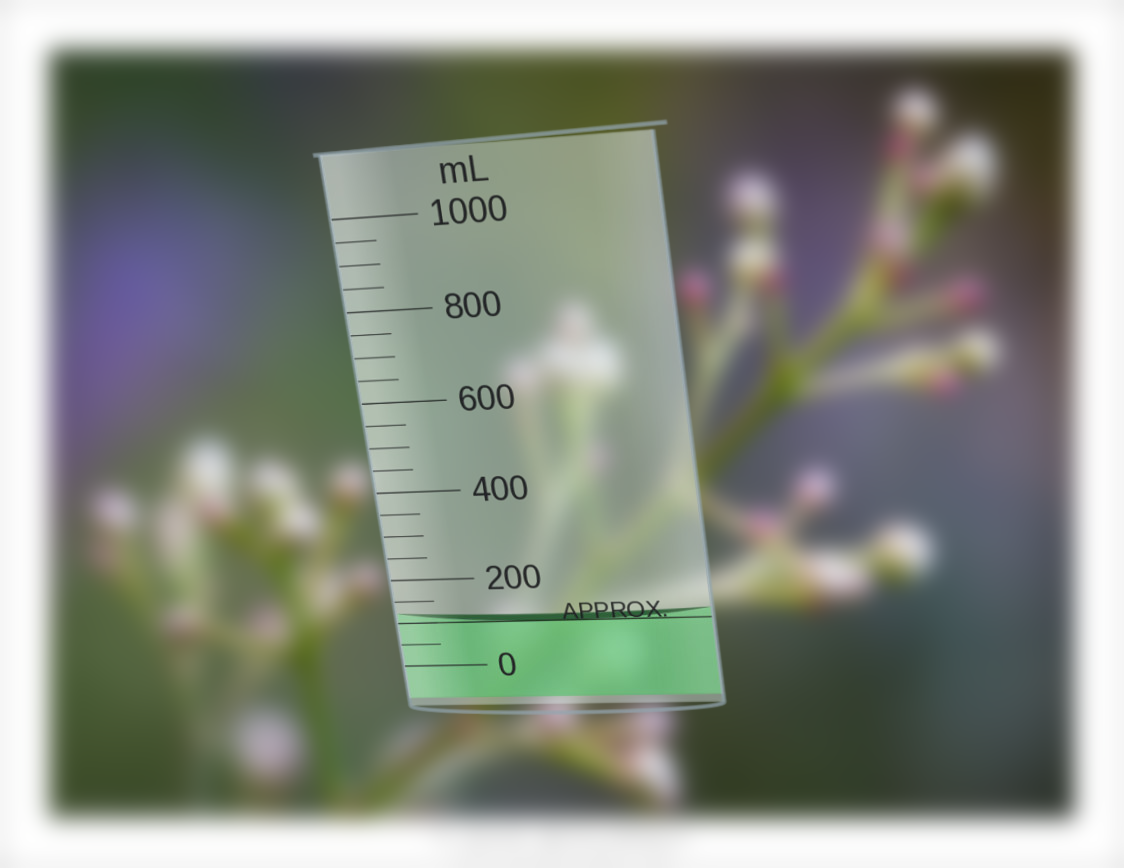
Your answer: **100** mL
